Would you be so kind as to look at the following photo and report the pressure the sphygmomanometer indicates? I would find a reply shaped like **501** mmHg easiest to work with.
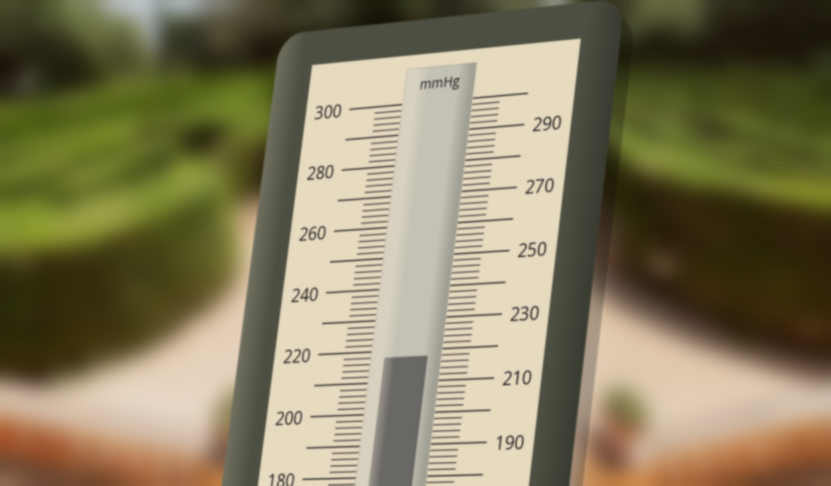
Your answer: **218** mmHg
